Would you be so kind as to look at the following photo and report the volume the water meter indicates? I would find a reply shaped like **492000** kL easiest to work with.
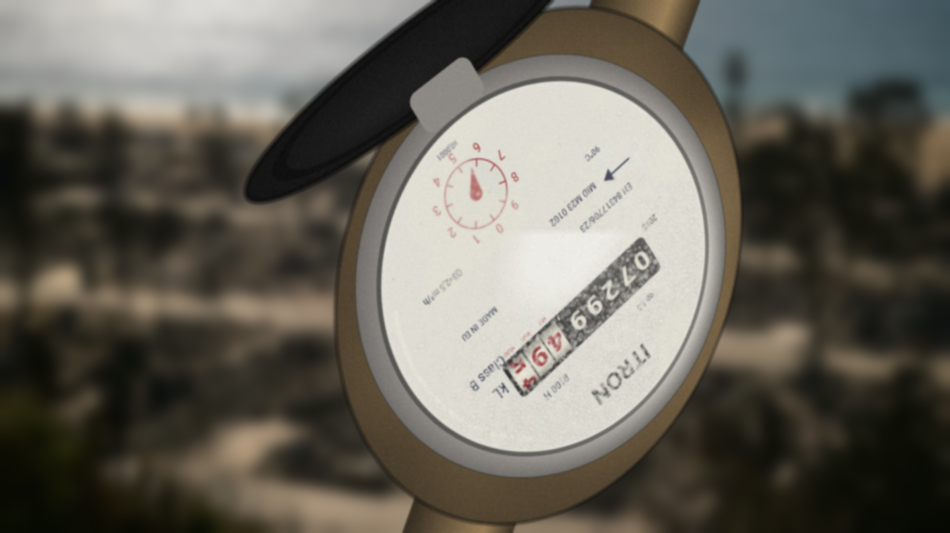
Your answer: **7299.4945** kL
